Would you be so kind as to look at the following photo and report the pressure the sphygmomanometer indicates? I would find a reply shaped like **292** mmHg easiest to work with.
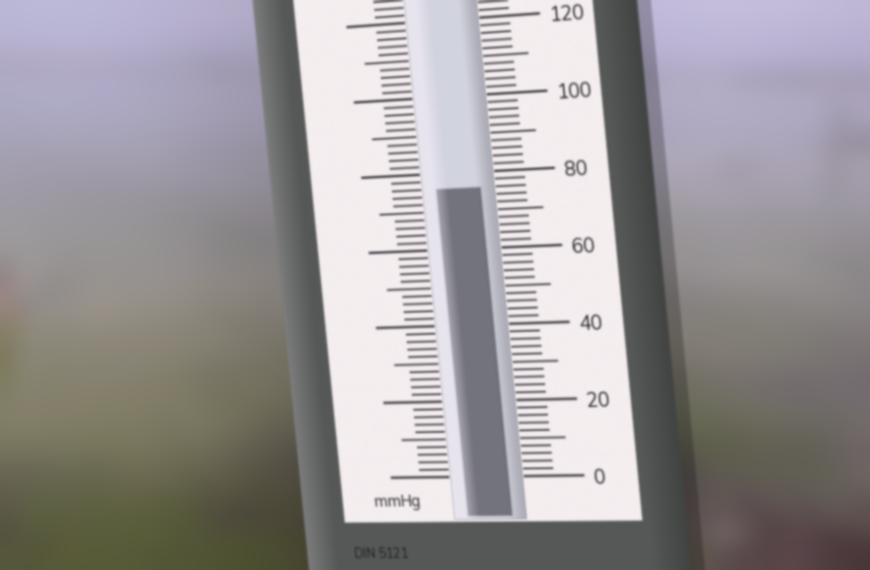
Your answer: **76** mmHg
